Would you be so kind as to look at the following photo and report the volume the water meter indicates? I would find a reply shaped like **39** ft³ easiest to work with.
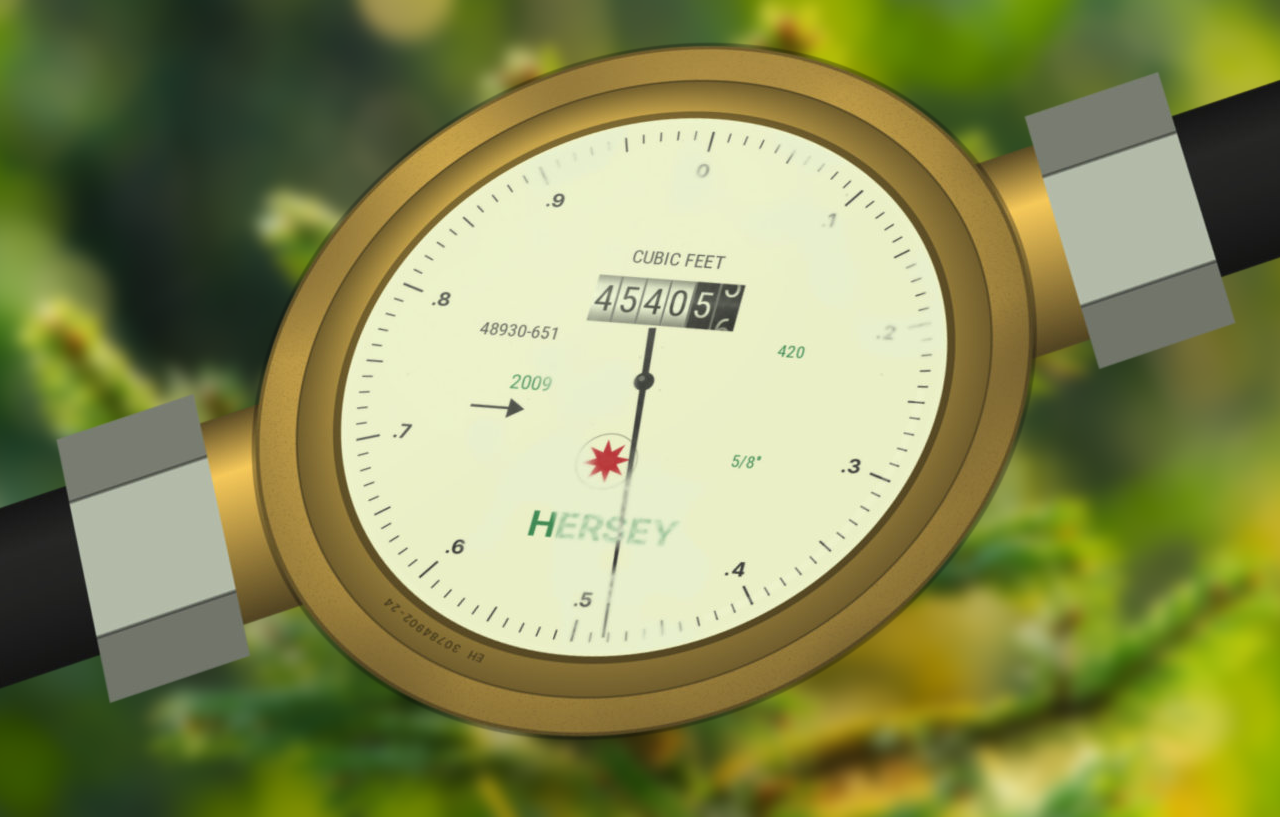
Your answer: **454055.48** ft³
